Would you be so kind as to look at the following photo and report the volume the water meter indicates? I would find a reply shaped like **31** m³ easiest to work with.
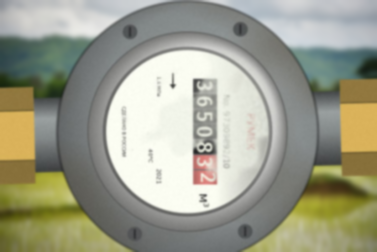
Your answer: **36508.32** m³
